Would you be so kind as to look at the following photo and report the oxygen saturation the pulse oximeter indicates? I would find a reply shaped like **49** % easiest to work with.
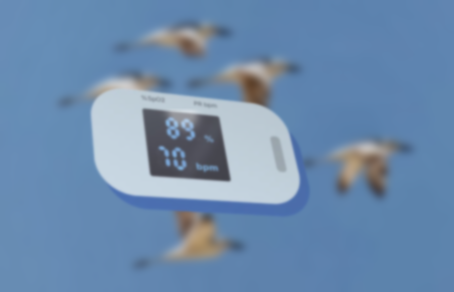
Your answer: **89** %
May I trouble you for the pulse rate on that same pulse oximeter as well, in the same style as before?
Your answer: **70** bpm
